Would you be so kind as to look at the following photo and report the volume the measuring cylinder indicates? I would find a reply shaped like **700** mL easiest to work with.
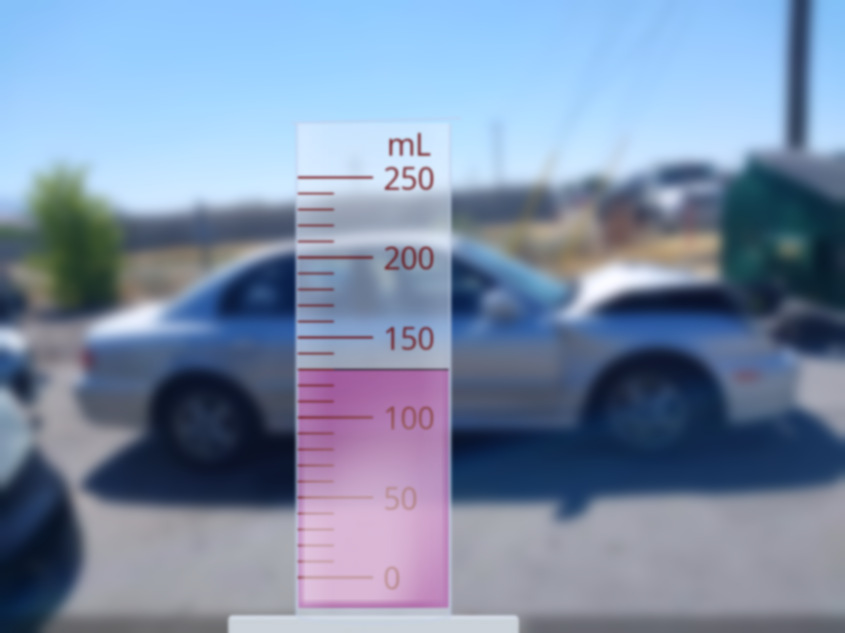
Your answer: **130** mL
